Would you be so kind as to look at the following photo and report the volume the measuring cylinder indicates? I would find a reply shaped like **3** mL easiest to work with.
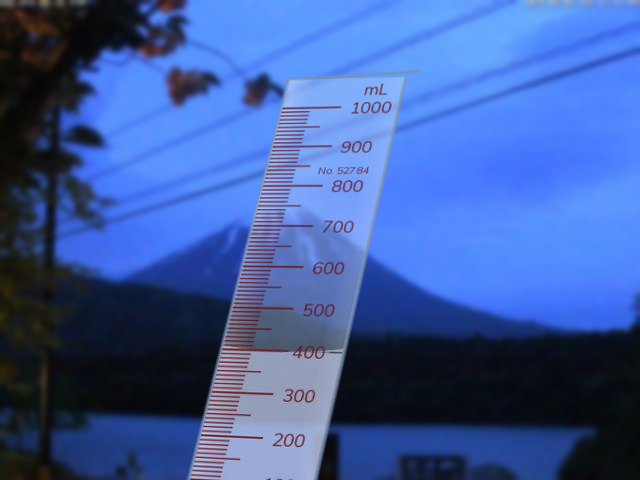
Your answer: **400** mL
